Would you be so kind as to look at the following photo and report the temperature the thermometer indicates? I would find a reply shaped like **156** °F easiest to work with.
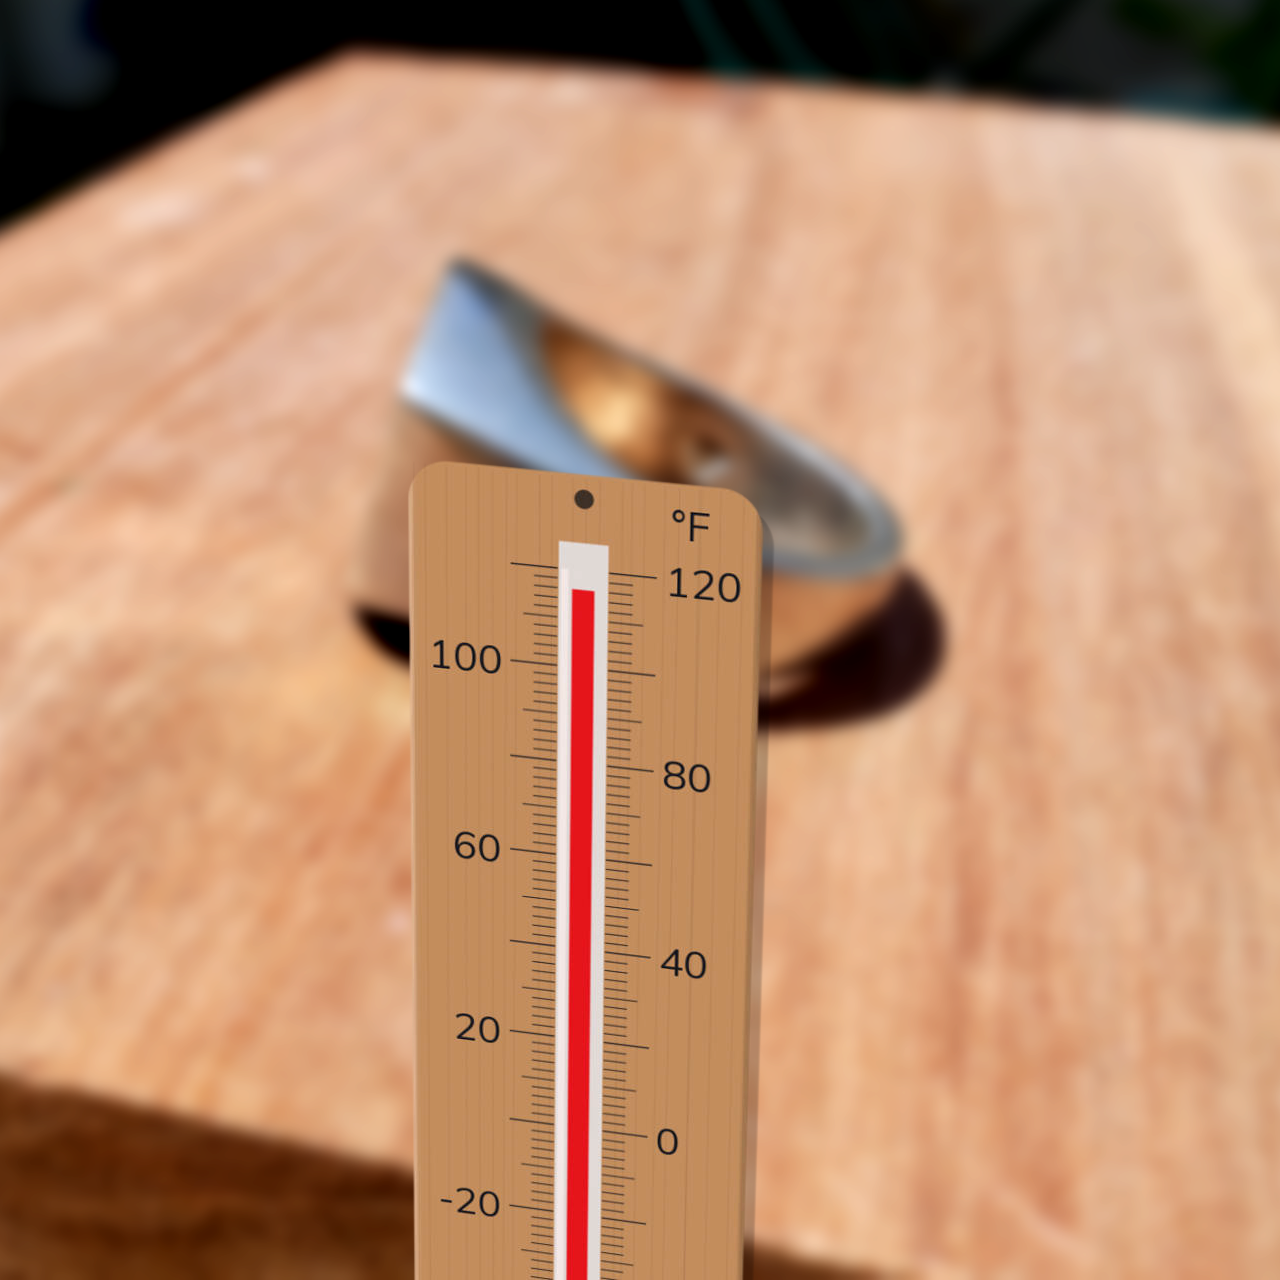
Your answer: **116** °F
